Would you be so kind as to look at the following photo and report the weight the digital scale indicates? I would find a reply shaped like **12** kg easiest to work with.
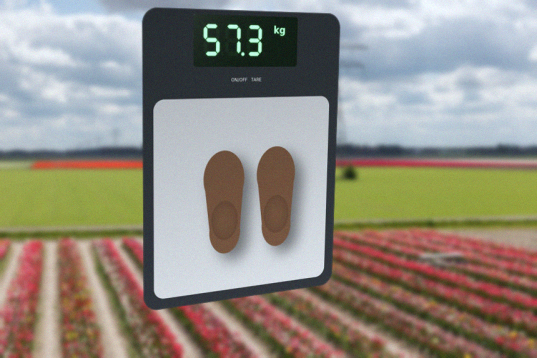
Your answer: **57.3** kg
